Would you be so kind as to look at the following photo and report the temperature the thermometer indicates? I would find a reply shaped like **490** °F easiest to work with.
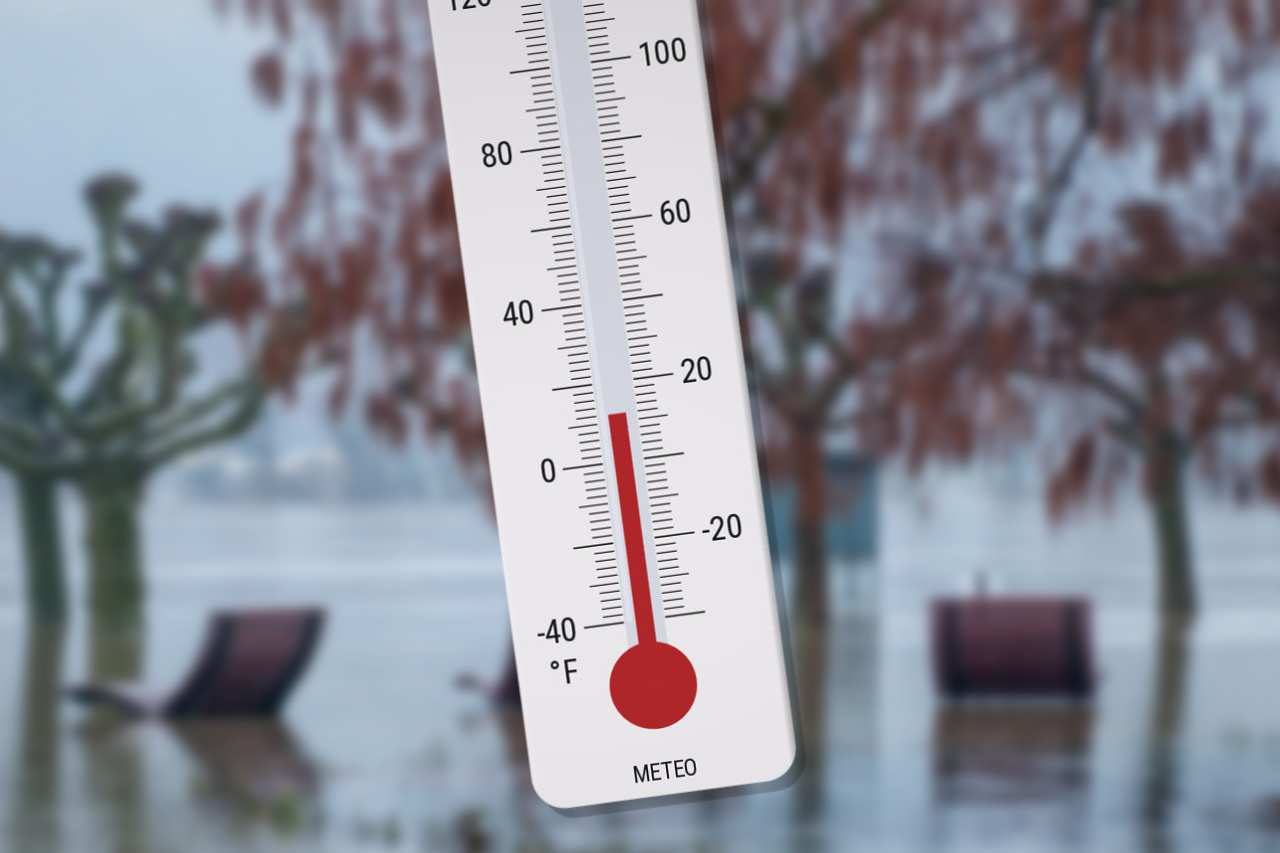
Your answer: **12** °F
